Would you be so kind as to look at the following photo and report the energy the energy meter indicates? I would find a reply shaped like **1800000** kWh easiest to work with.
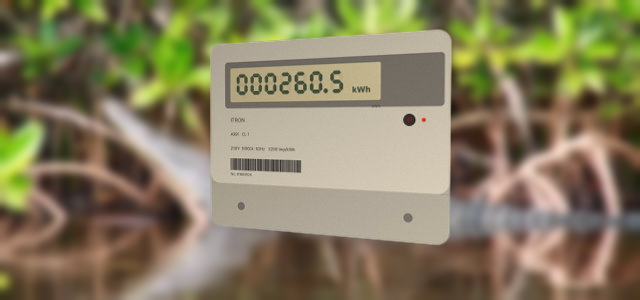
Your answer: **260.5** kWh
